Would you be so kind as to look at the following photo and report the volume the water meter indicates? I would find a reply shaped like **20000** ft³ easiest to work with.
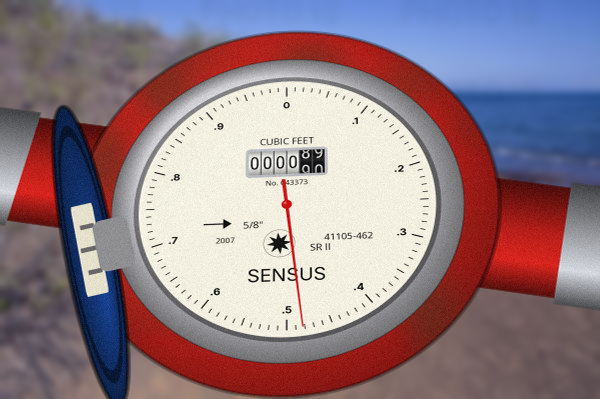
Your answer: **89.48** ft³
